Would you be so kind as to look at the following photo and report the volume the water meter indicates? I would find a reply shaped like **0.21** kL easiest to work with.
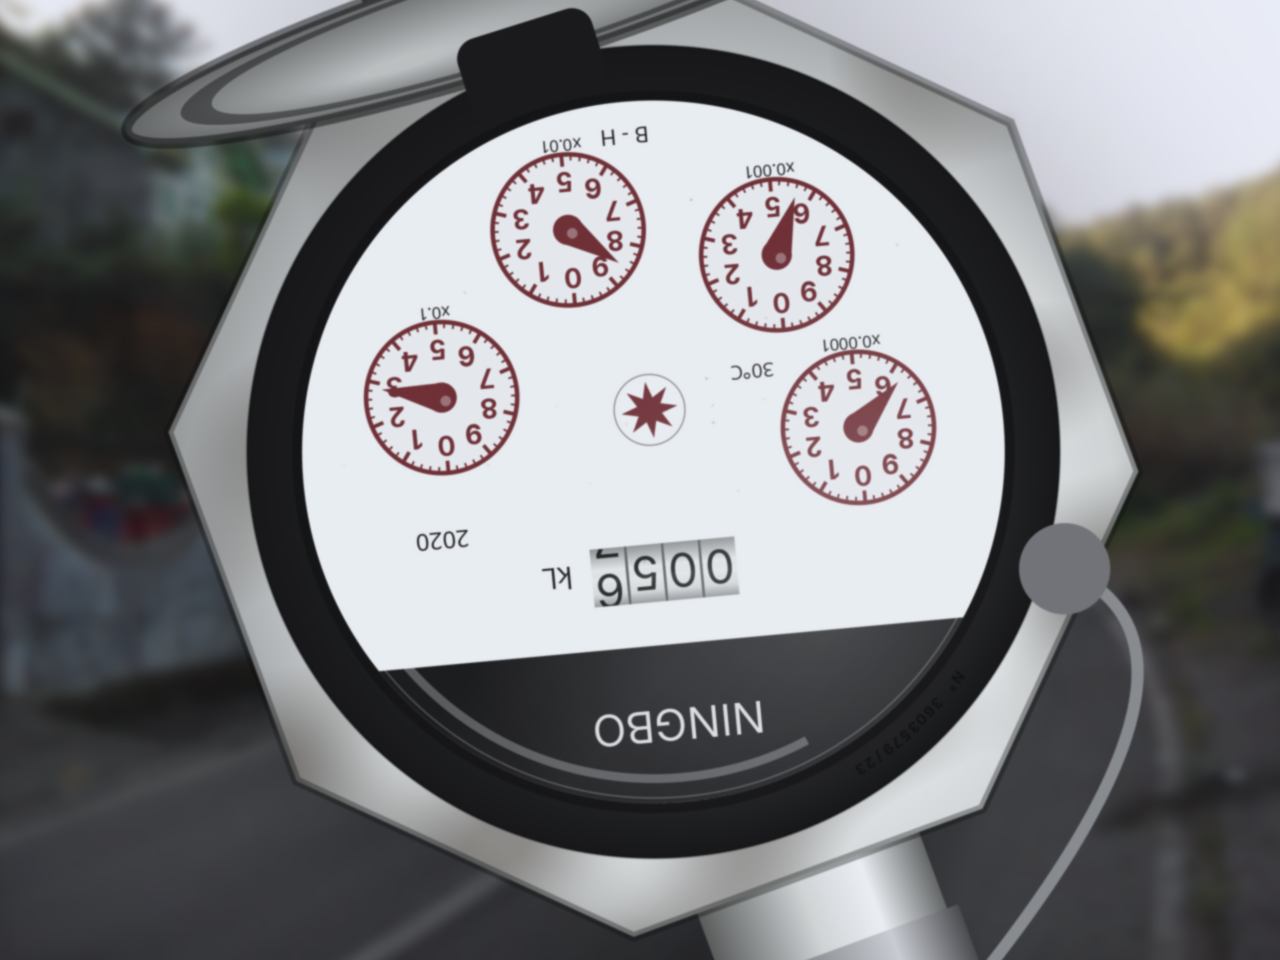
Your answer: **56.2856** kL
